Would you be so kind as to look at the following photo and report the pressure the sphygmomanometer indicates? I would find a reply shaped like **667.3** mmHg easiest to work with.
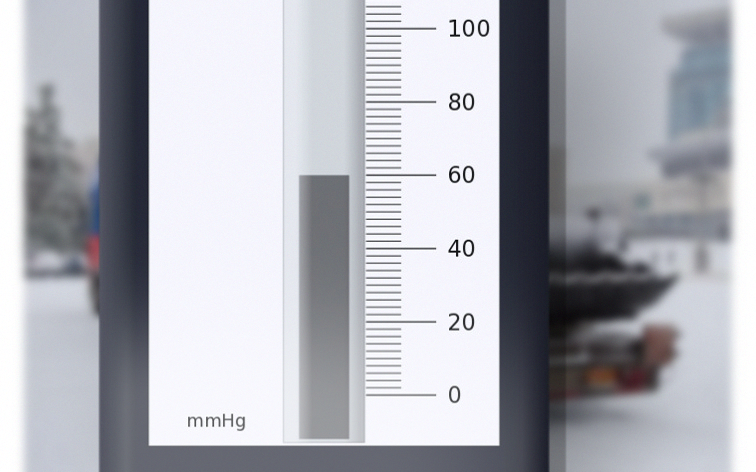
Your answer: **60** mmHg
